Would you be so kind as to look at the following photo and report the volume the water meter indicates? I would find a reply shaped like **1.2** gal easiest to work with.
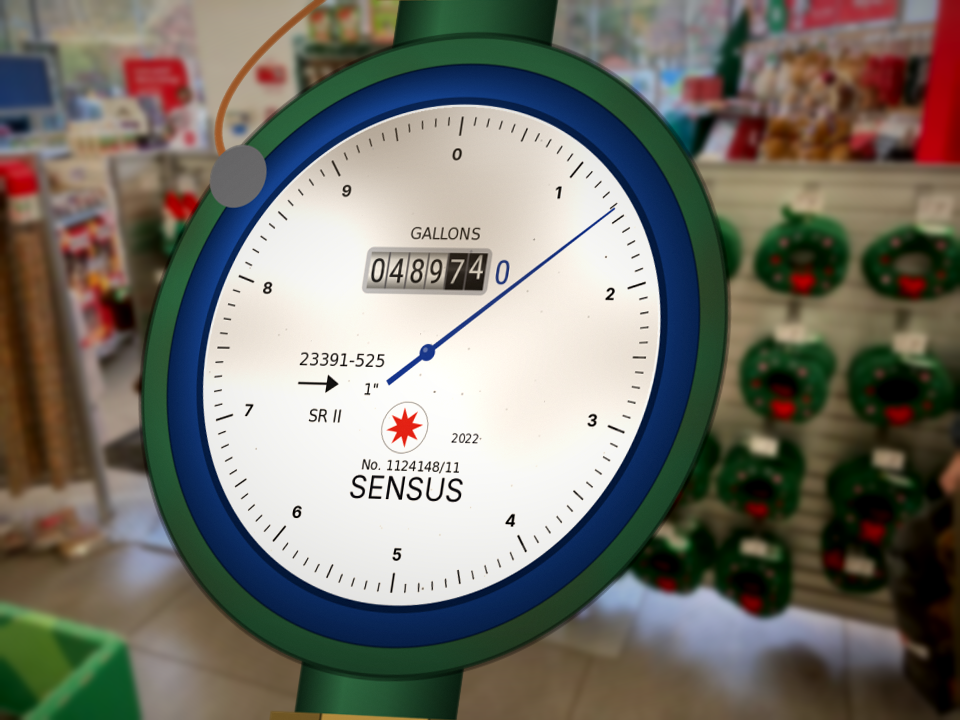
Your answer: **489741.4** gal
